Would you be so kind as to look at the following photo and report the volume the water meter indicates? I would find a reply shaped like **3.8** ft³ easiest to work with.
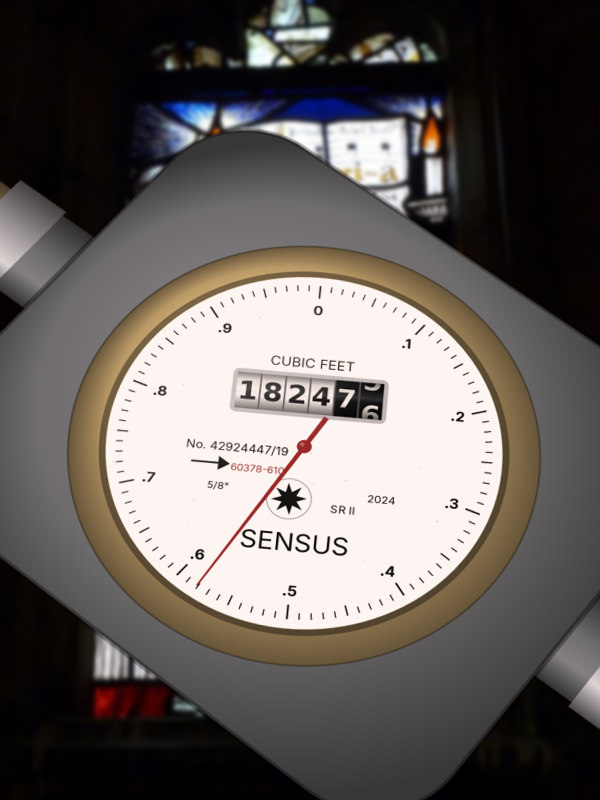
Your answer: **182475.58** ft³
